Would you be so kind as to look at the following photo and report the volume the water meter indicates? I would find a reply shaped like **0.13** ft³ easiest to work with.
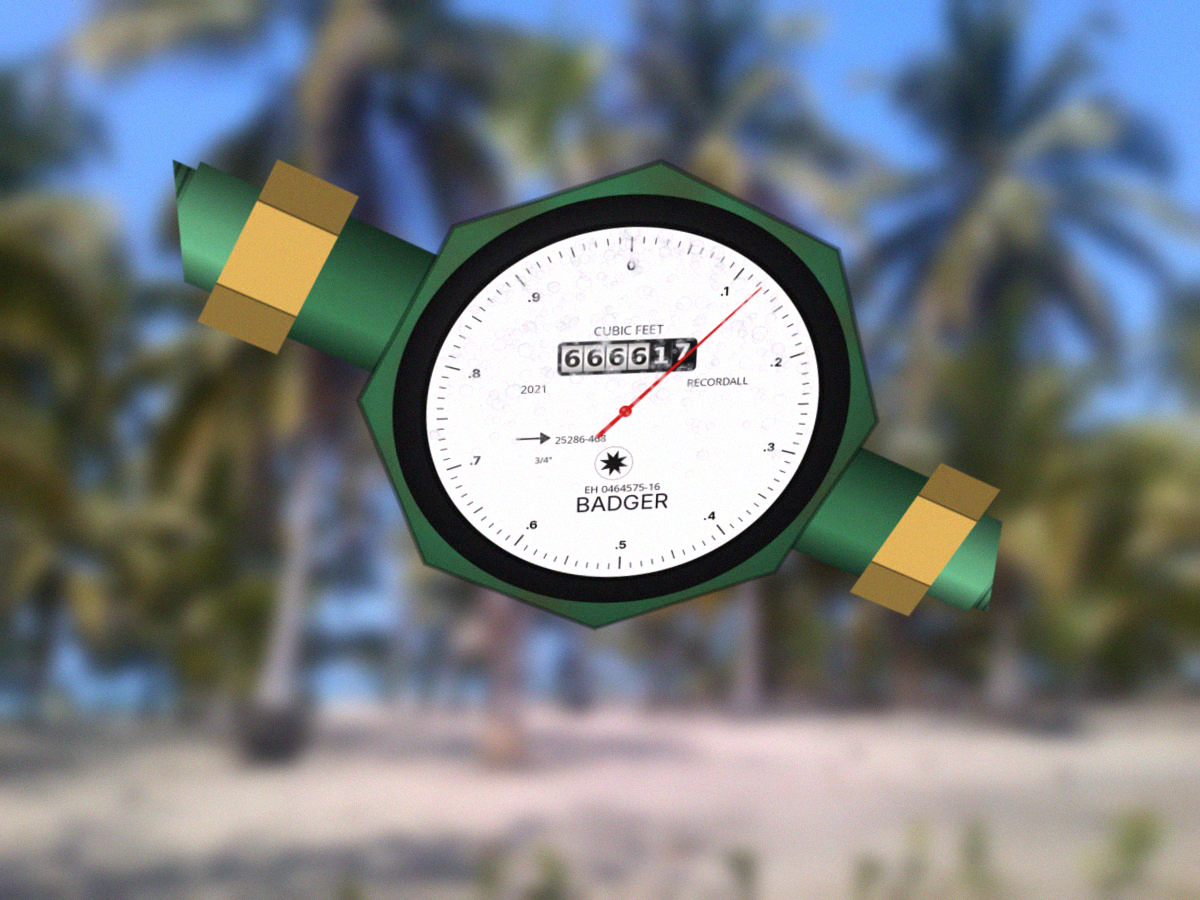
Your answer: **666617.12** ft³
